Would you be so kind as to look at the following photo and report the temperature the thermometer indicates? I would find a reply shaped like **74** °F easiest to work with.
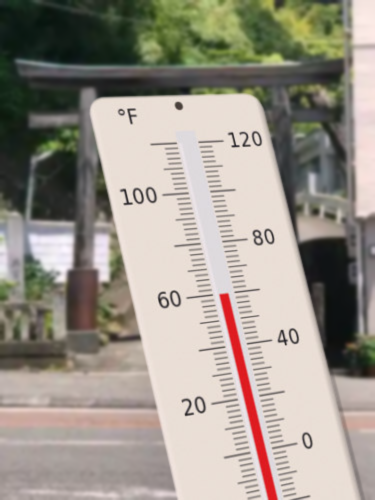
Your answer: **60** °F
